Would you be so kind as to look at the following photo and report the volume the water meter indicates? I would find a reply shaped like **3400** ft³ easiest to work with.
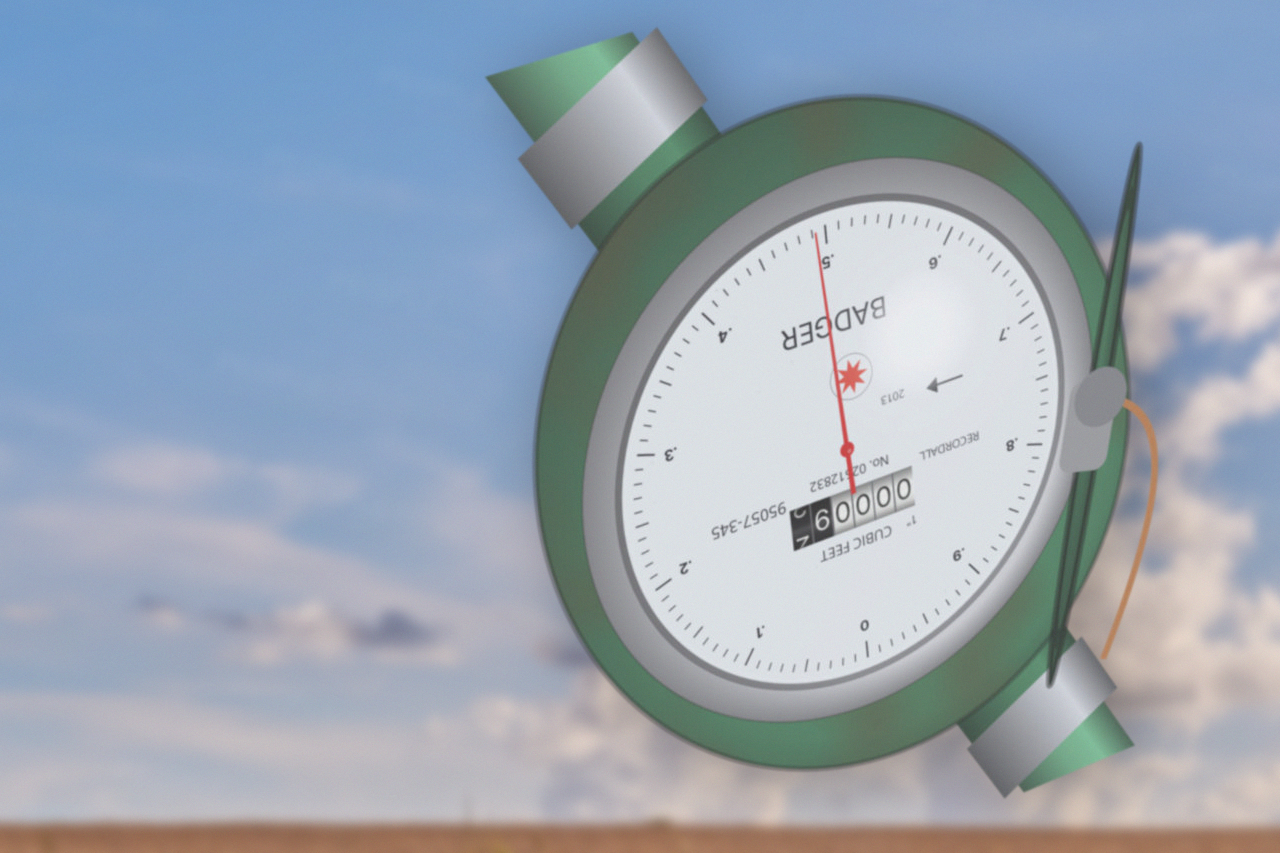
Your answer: **92.49** ft³
